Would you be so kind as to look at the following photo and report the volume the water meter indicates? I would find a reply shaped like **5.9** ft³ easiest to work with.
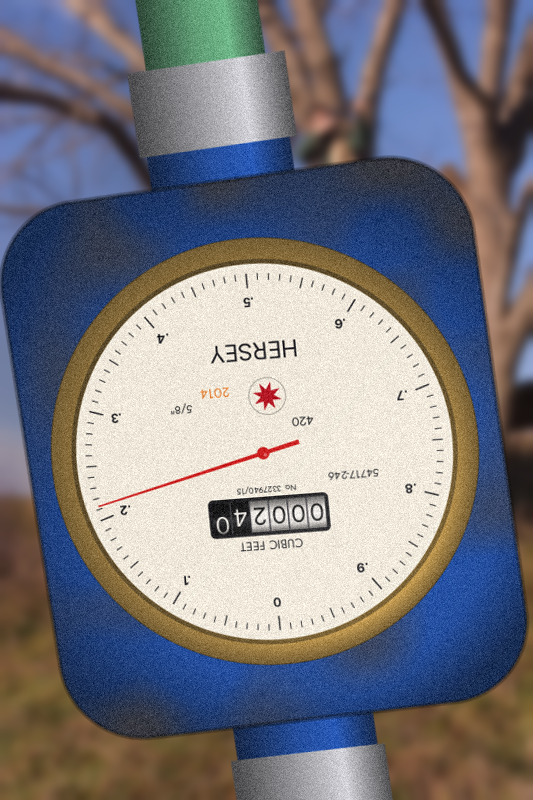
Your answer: **240.21** ft³
